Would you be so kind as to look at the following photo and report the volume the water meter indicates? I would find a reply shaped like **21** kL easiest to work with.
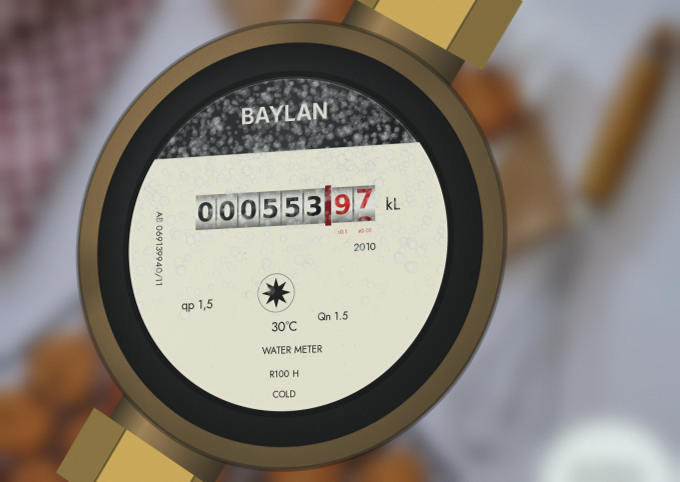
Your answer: **553.97** kL
